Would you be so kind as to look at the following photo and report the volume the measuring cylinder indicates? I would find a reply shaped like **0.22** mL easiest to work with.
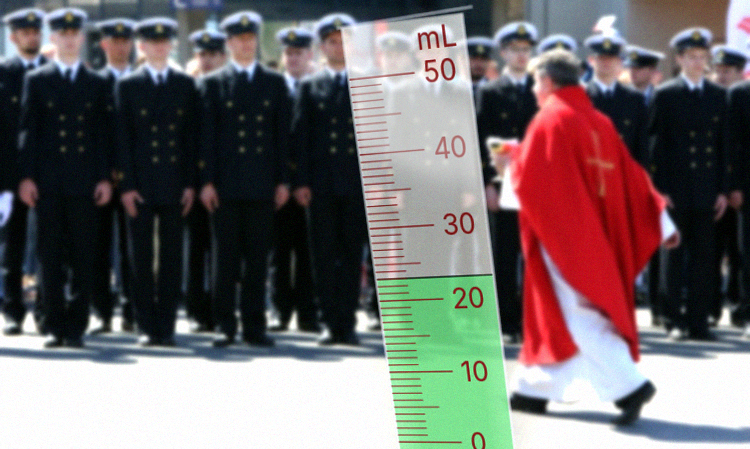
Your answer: **23** mL
